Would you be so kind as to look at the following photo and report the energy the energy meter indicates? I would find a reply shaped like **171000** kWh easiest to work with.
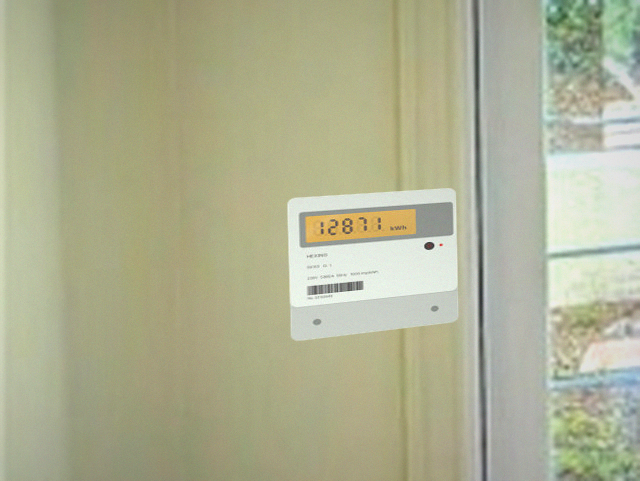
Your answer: **12871** kWh
